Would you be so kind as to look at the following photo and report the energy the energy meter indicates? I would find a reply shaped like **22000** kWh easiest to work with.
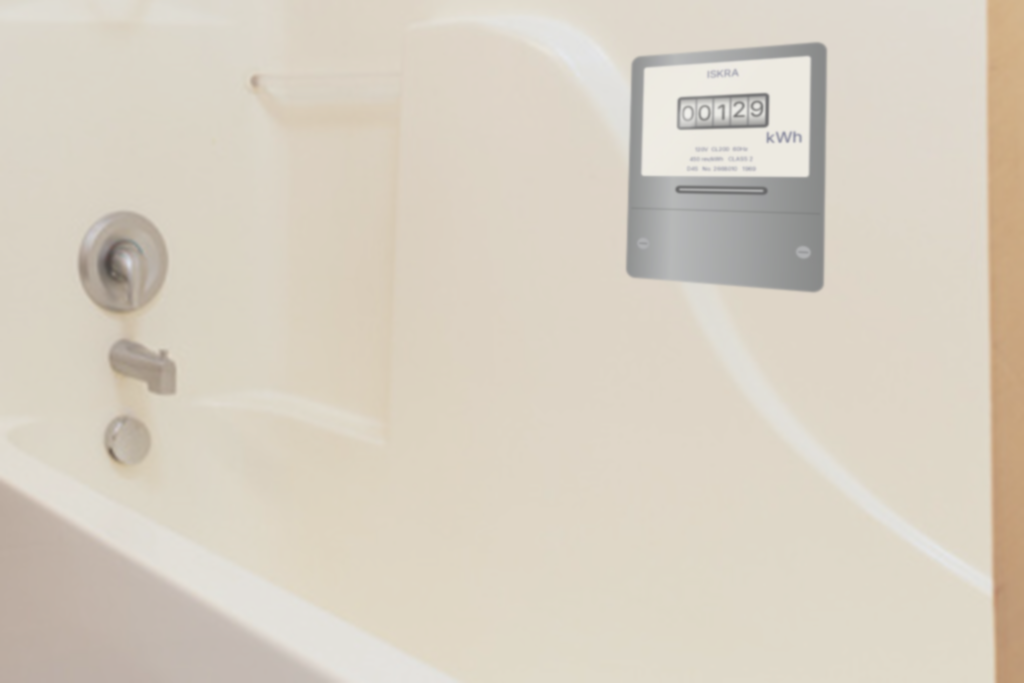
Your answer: **129** kWh
